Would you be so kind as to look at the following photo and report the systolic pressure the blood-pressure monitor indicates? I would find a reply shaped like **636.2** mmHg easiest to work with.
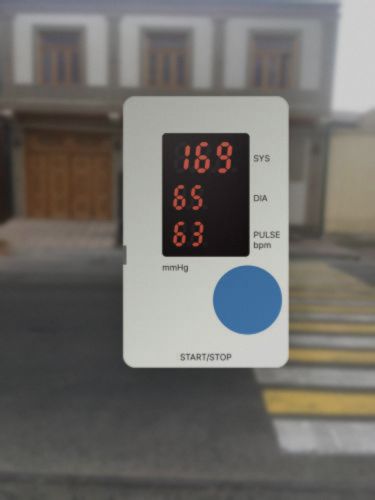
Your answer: **169** mmHg
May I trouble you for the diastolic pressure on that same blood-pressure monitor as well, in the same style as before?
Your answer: **65** mmHg
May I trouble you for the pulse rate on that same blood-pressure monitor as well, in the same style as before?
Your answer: **63** bpm
